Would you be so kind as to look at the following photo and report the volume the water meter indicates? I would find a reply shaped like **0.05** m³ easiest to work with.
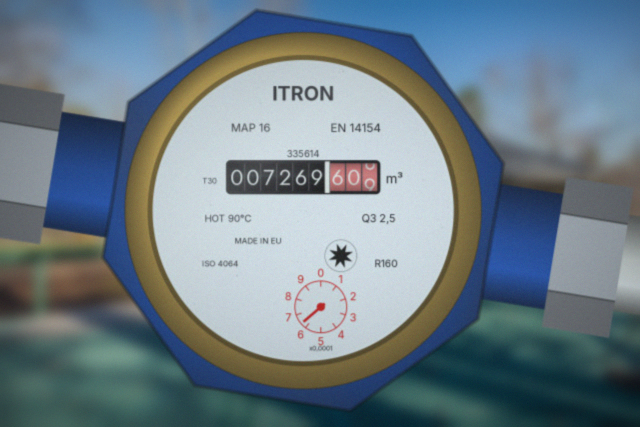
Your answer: **7269.6086** m³
